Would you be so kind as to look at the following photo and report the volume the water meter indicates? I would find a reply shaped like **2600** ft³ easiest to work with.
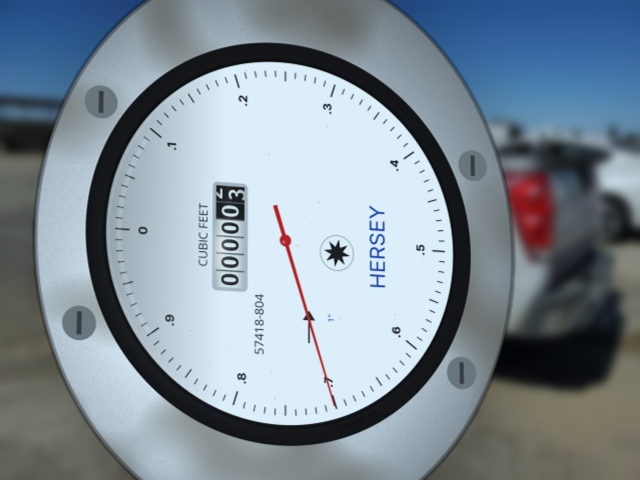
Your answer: **2.70** ft³
